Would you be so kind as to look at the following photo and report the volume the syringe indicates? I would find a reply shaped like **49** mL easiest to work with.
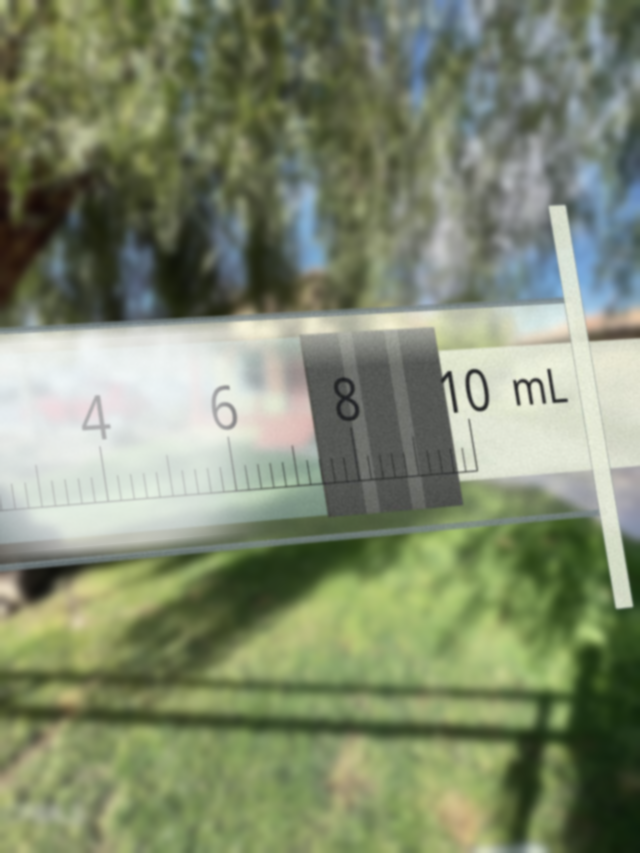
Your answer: **7.4** mL
